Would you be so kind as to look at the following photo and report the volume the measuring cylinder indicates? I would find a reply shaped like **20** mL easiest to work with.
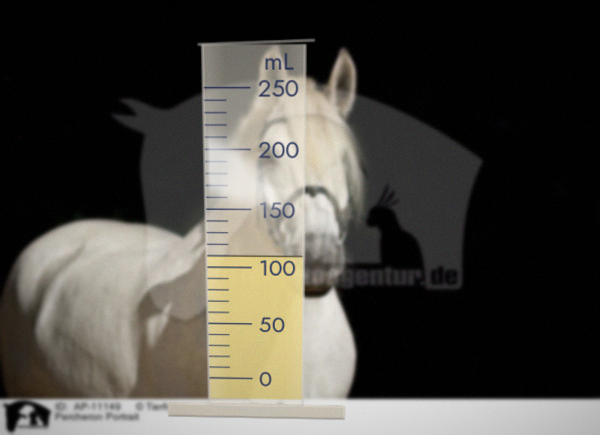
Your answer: **110** mL
